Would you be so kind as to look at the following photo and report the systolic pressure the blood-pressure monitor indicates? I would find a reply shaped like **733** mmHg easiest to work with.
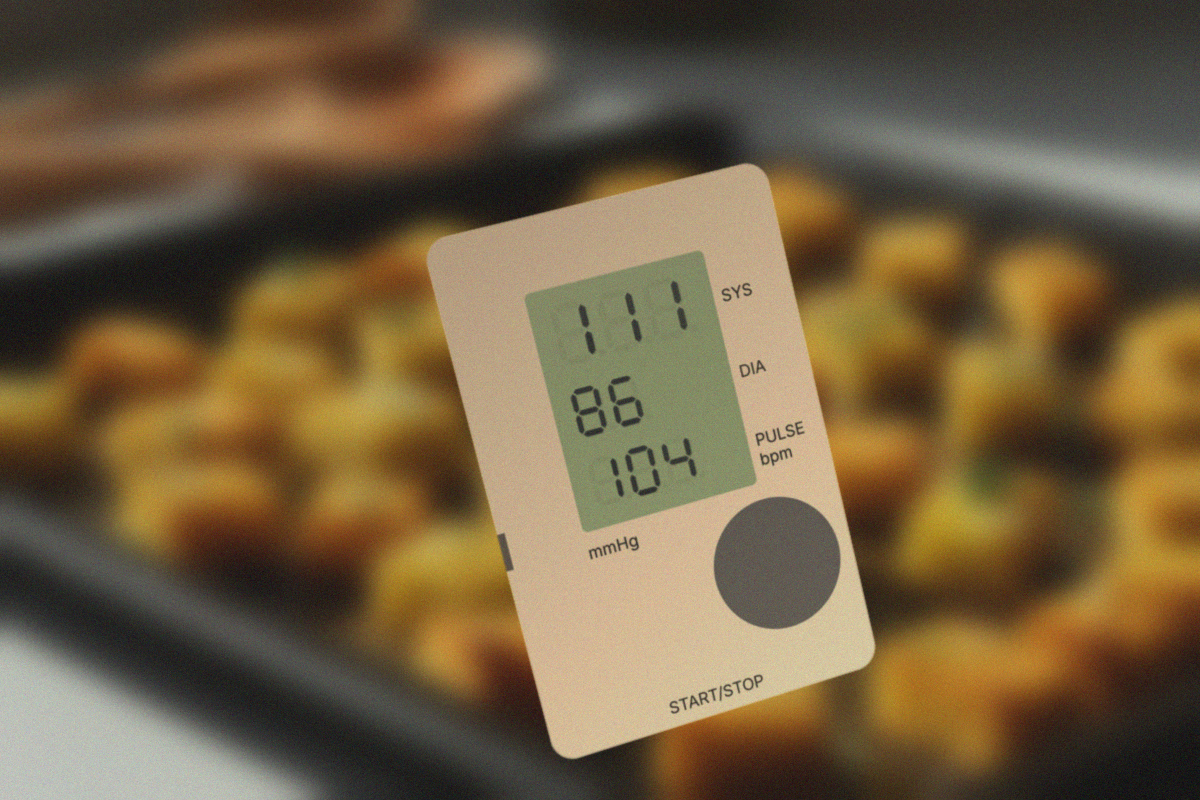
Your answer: **111** mmHg
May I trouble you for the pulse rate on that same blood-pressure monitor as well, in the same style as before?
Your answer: **104** bpm
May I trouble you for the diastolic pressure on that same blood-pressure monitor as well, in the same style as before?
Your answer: **86** mmHg
